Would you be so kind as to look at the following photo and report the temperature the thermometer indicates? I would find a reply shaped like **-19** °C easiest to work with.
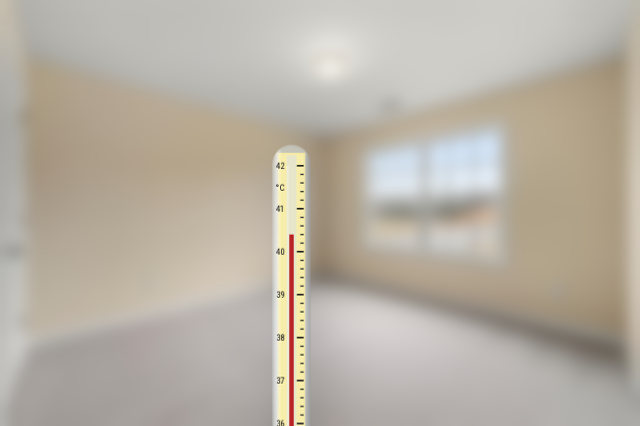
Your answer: **40.4** °C
